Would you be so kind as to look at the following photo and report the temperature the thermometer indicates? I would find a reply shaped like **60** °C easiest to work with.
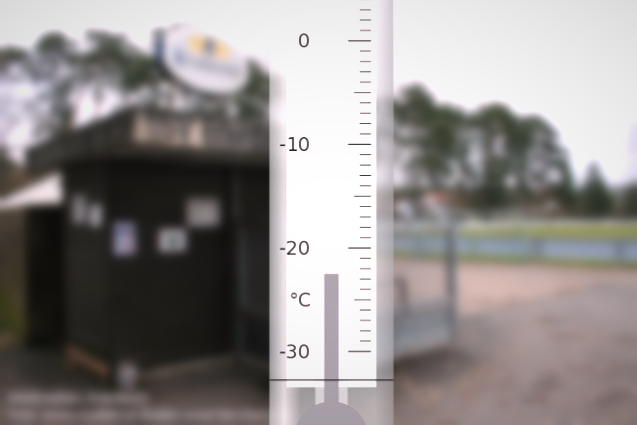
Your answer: **-22.5** °C
